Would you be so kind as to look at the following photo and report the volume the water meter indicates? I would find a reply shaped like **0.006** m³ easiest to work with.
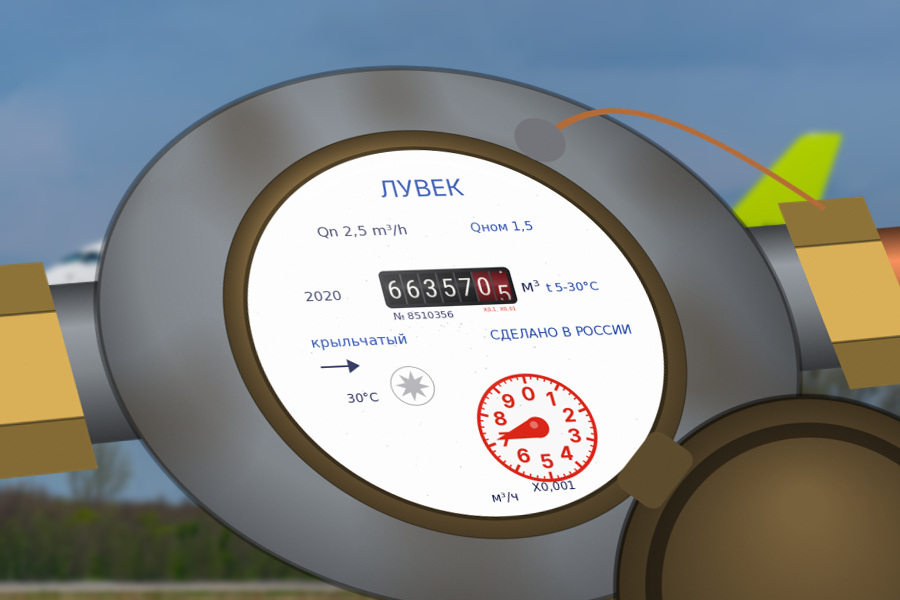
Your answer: **66357.047** m³
